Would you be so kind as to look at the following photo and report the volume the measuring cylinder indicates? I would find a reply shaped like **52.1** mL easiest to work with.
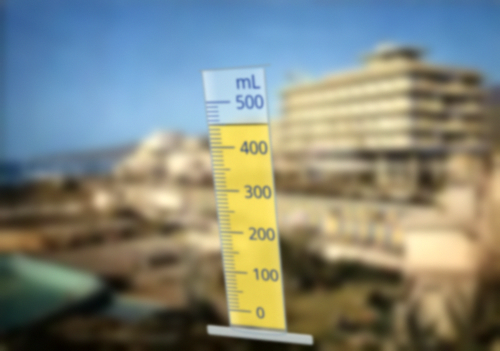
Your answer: **450** mL
